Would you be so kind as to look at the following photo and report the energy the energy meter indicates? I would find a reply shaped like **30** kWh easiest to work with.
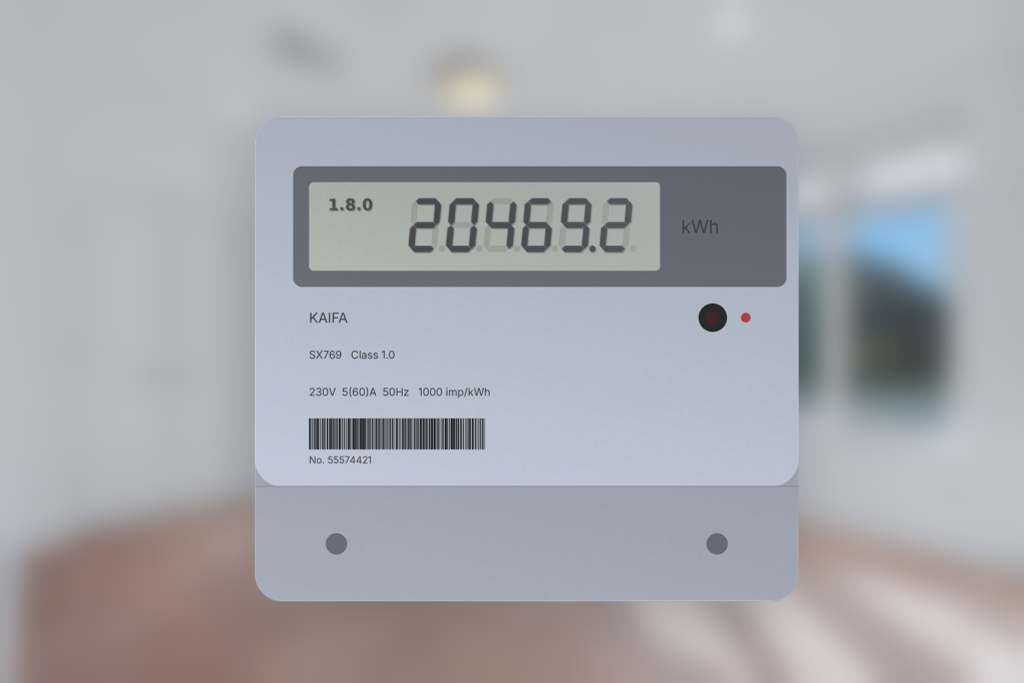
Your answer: **20469.2** kWh
